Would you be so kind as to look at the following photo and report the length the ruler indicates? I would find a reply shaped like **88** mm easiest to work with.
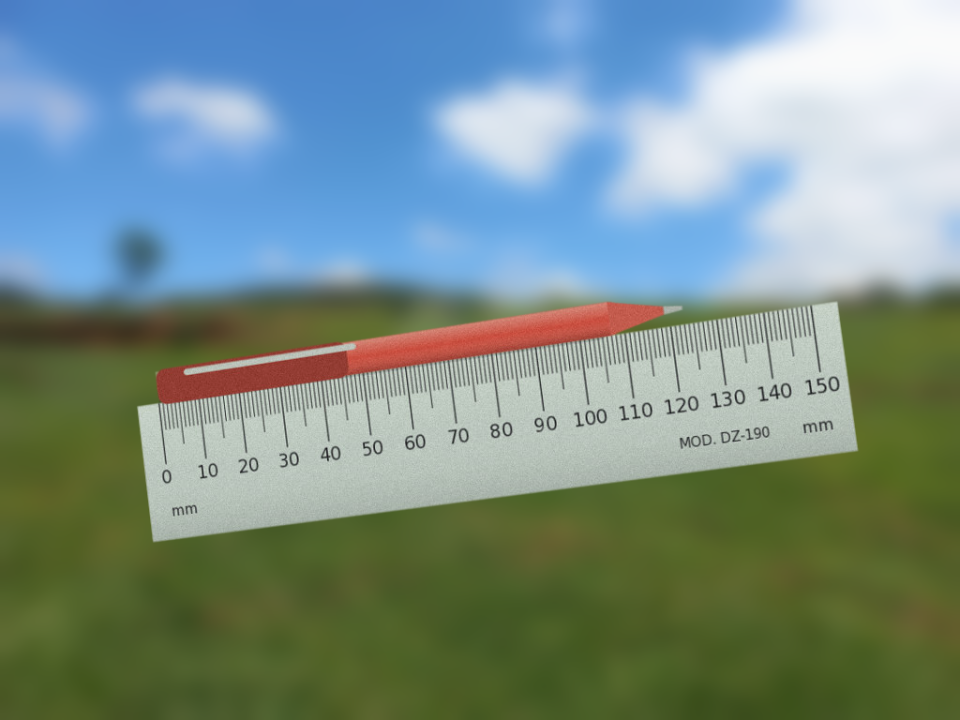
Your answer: **123** mm
